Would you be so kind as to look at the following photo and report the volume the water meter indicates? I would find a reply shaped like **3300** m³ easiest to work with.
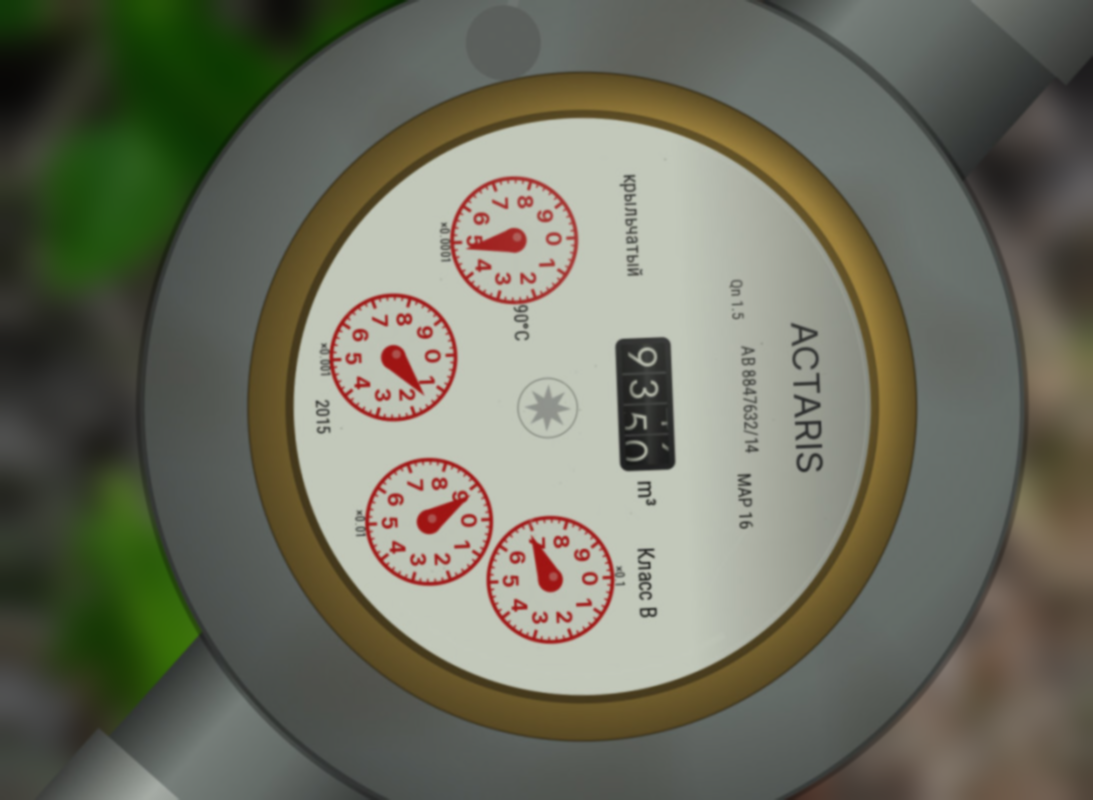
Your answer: **9349.6914** m³
